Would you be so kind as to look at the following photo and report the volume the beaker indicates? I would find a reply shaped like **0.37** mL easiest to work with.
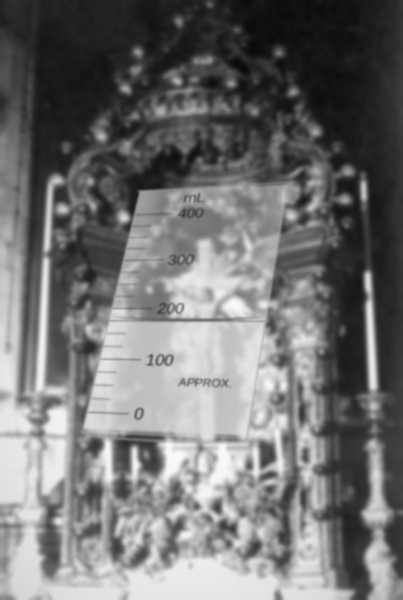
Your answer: **175** mL
